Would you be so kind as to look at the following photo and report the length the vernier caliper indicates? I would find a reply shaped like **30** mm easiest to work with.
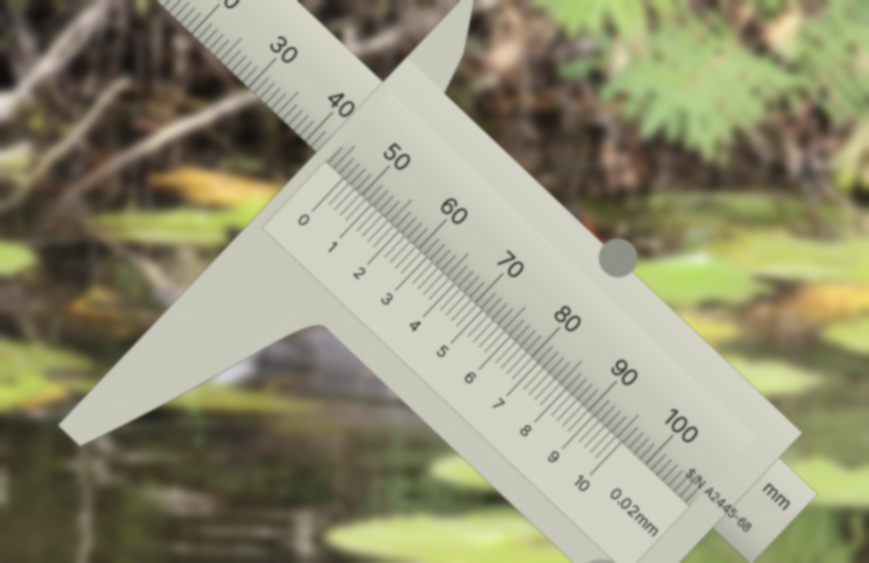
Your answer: **46.8** mm
